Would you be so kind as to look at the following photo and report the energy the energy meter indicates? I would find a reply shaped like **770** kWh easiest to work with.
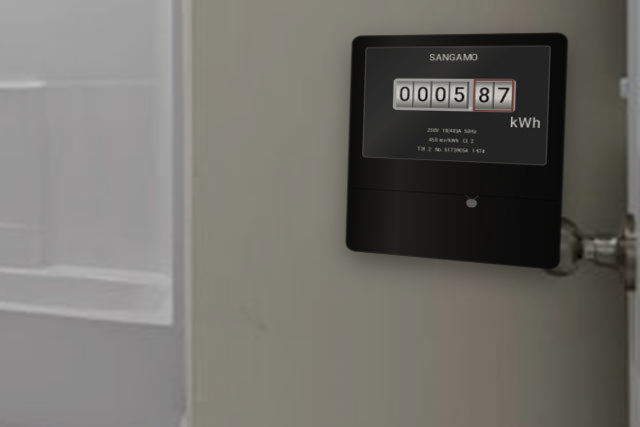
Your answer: **5.87** kWh
